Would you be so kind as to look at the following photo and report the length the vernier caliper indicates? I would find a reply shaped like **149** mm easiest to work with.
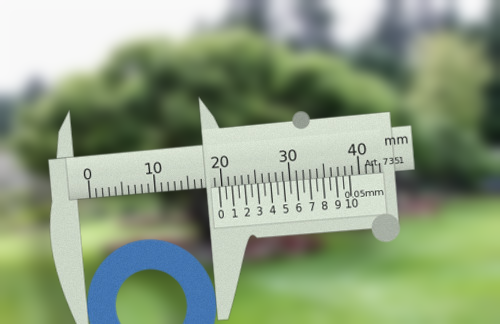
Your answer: **19.6** mm
